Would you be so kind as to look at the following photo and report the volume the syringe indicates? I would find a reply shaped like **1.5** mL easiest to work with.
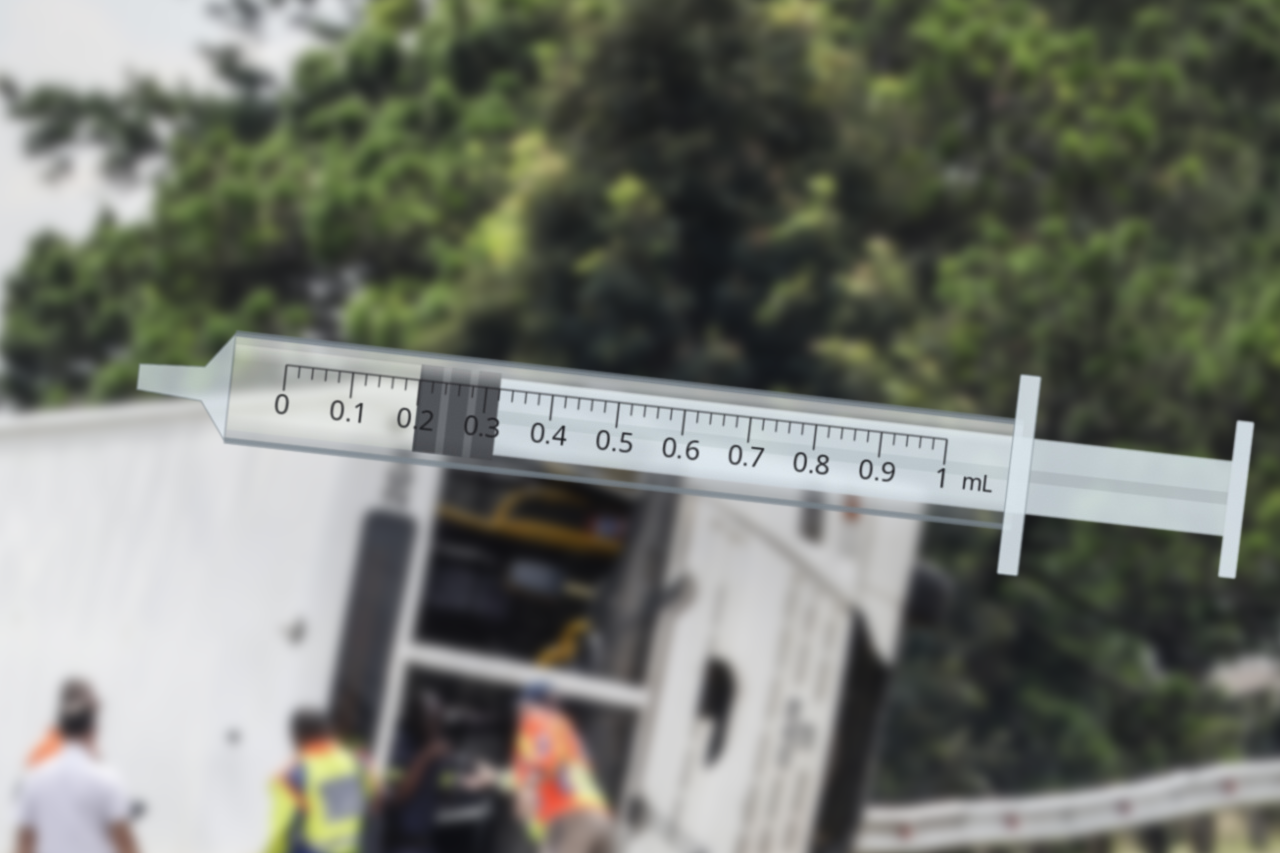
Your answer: **0.2** mL
